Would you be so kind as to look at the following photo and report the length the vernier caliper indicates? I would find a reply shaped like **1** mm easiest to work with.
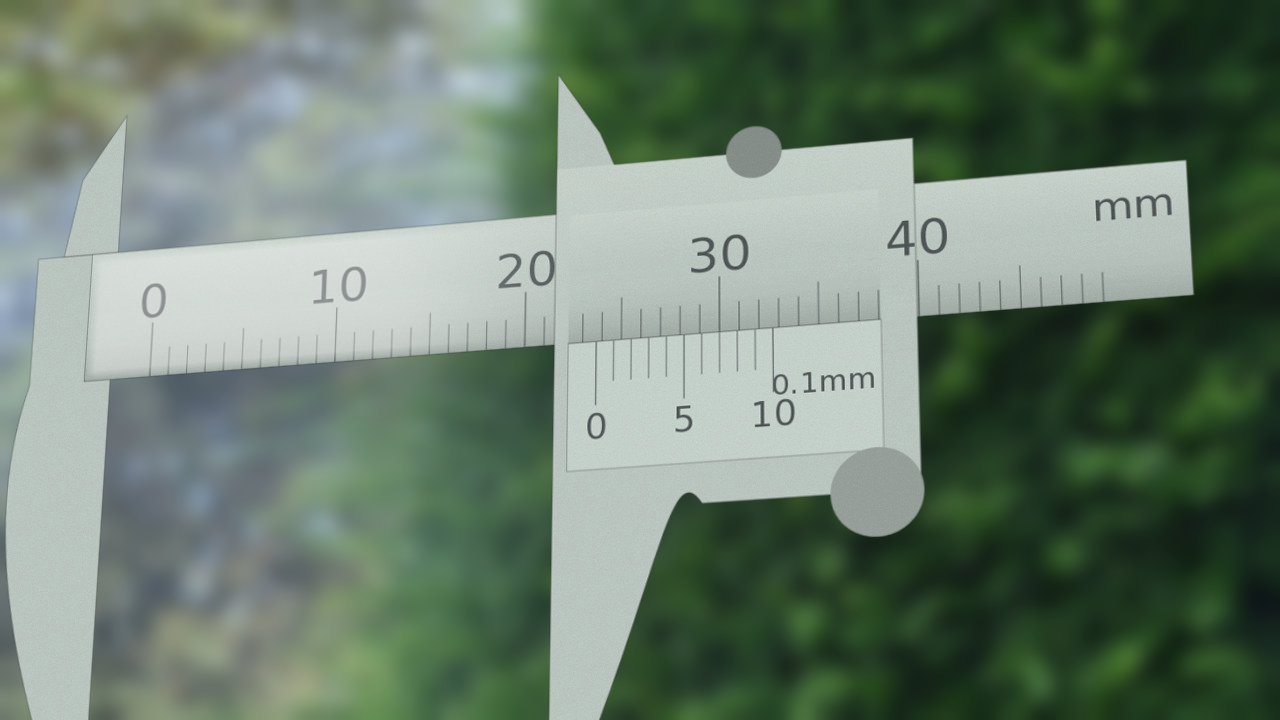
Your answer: **23.7** mm
